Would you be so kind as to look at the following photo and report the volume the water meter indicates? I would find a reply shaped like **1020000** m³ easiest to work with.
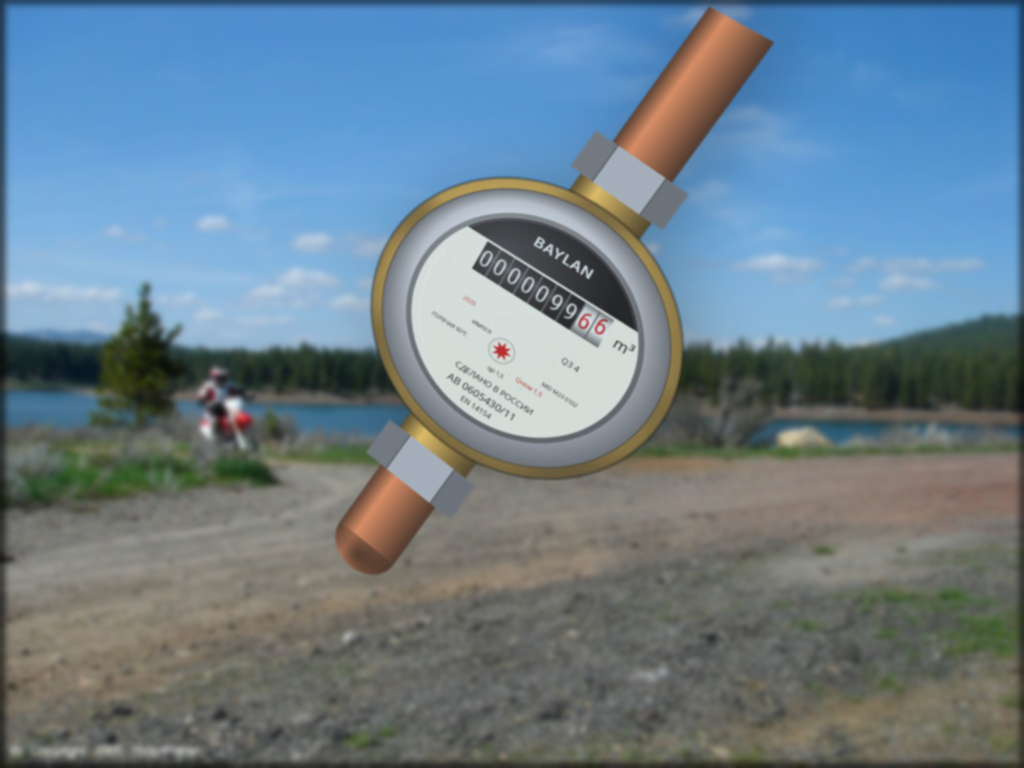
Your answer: **99.66** m³
